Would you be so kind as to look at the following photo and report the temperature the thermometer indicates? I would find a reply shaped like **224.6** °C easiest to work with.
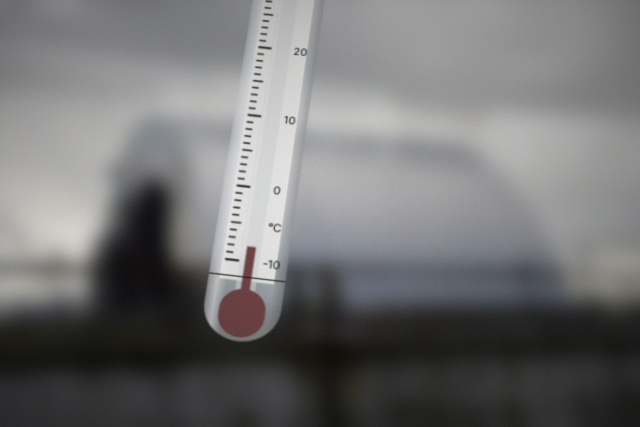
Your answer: **-8** °C
